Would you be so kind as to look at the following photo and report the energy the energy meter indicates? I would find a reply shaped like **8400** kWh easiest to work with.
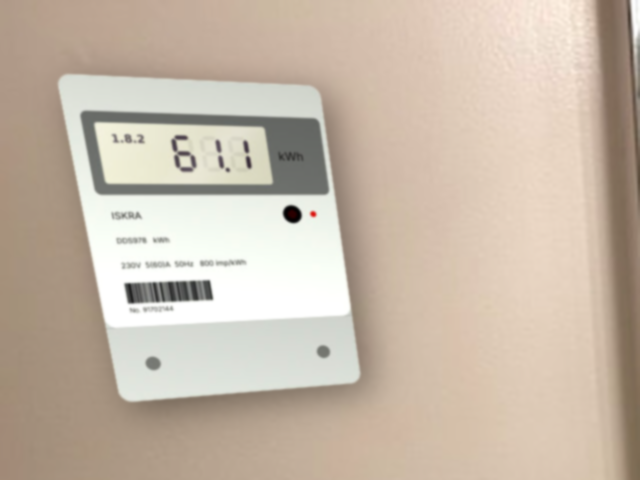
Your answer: **61.1** kWh
